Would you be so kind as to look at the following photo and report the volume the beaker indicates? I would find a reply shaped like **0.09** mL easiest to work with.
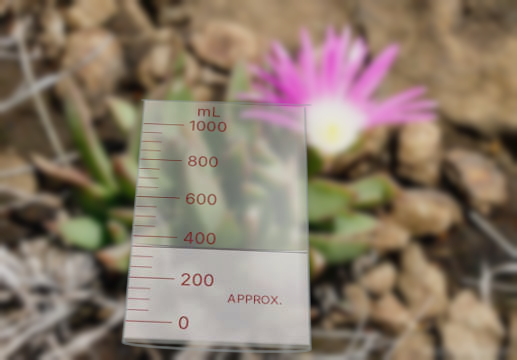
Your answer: **350** mL
